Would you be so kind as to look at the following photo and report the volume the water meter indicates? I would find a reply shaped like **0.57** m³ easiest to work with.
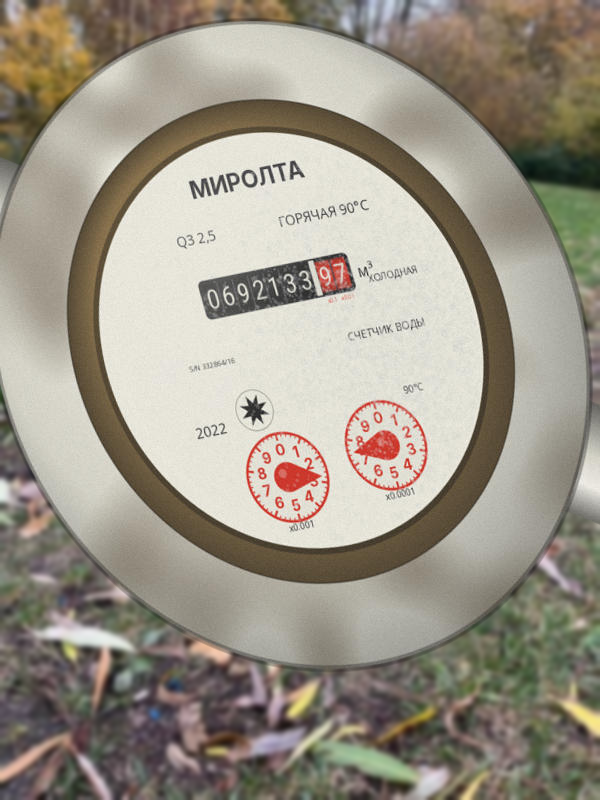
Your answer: **692133.9727** m³
